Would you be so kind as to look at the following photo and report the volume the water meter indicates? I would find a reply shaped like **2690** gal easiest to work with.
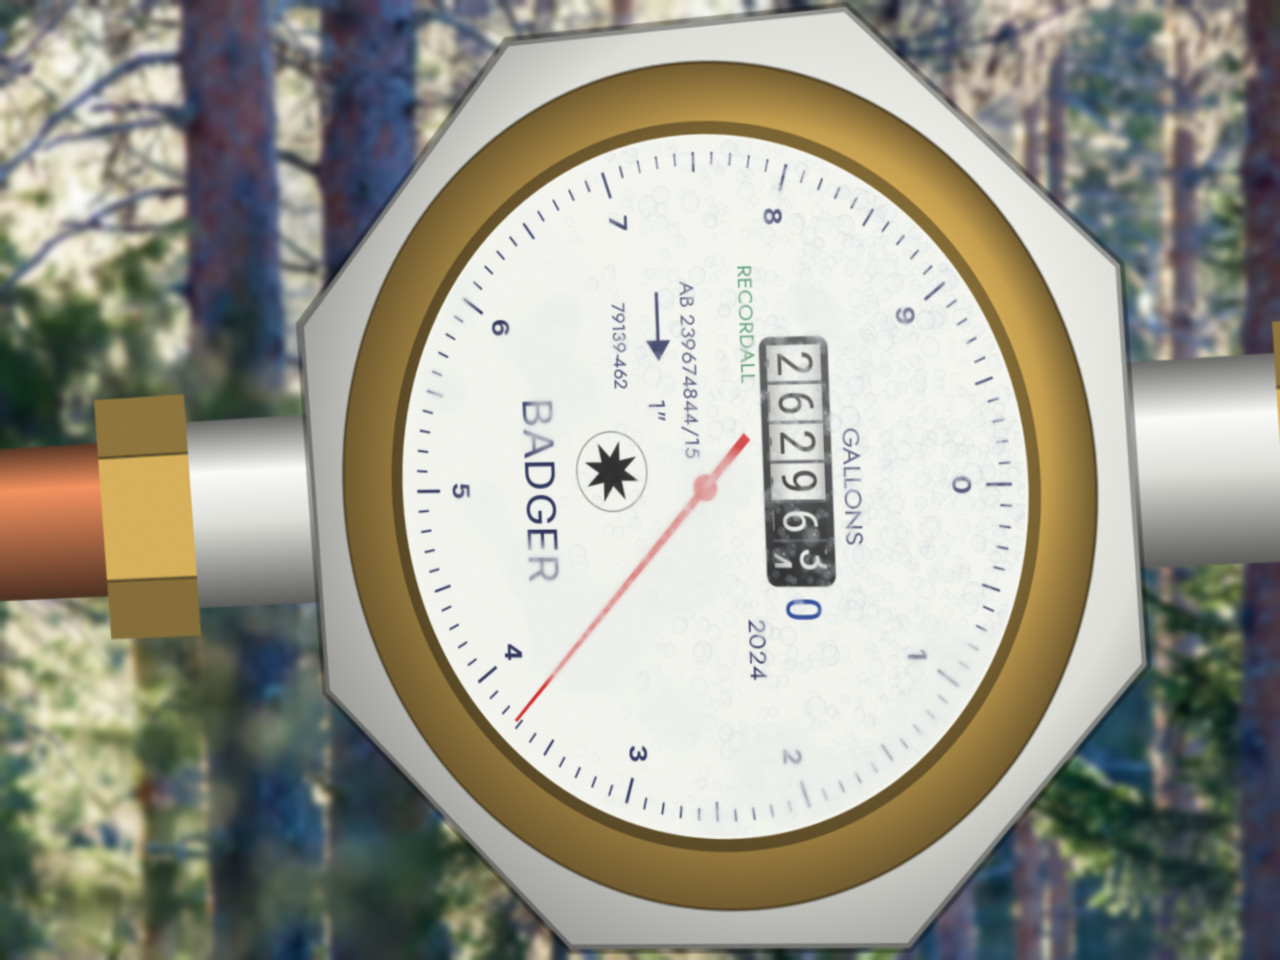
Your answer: **2629633.7** gal
